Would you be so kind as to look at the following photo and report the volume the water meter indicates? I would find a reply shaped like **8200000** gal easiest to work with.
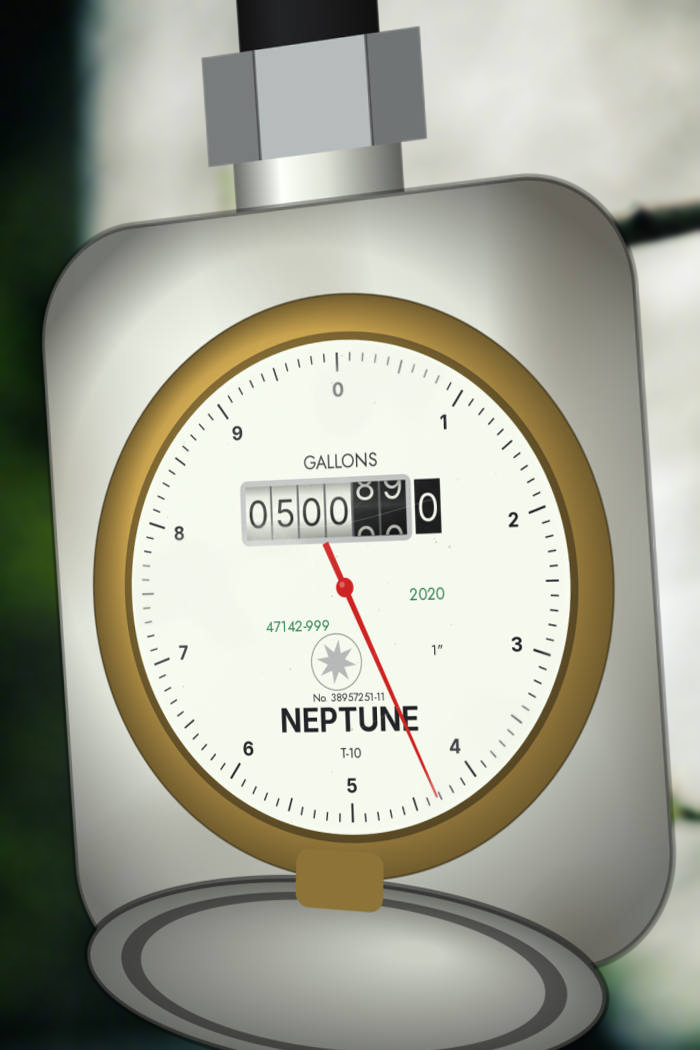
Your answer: **500894.3** gal
